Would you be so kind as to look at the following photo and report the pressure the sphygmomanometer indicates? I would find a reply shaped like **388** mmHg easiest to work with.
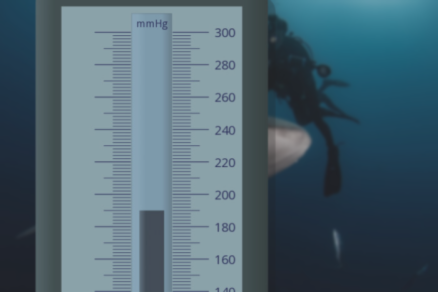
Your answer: **190** mmHg
